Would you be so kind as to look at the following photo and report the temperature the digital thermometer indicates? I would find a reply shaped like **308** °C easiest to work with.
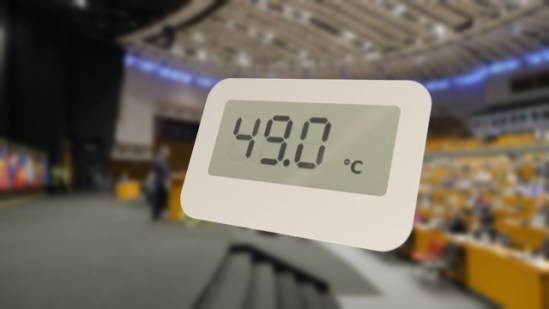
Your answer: **49.0** °C
